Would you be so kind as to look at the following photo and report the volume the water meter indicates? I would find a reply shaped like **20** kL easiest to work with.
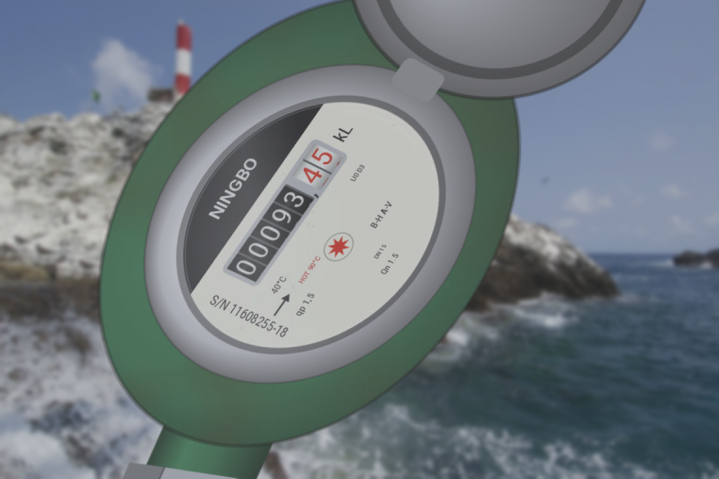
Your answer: **93.45** kL
